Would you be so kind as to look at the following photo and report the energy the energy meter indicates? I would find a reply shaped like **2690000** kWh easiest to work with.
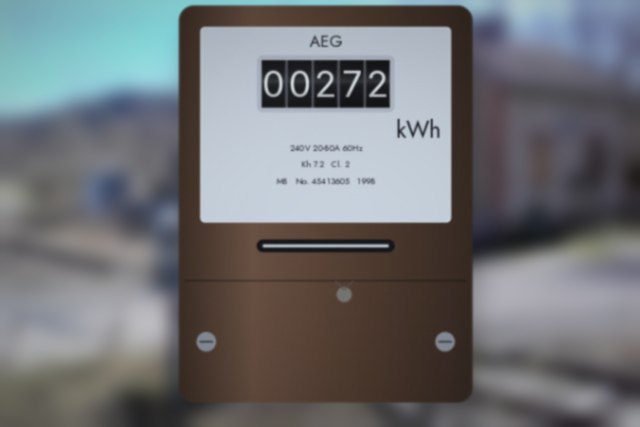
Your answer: **272** kWh
